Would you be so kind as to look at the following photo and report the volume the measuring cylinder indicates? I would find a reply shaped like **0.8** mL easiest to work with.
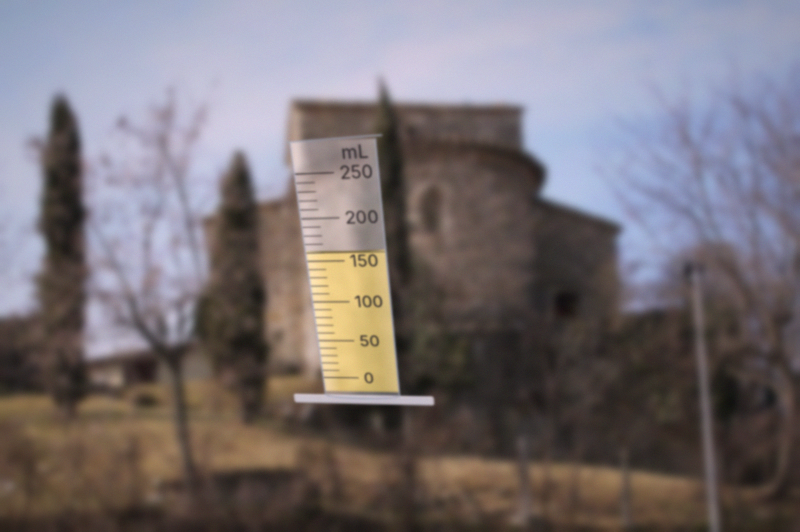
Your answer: **160** mL
